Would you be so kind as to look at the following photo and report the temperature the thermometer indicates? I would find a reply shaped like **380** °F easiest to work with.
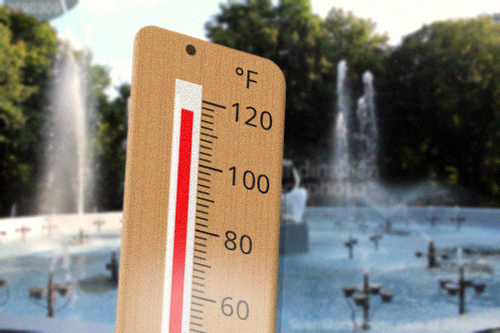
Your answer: **116** °F
